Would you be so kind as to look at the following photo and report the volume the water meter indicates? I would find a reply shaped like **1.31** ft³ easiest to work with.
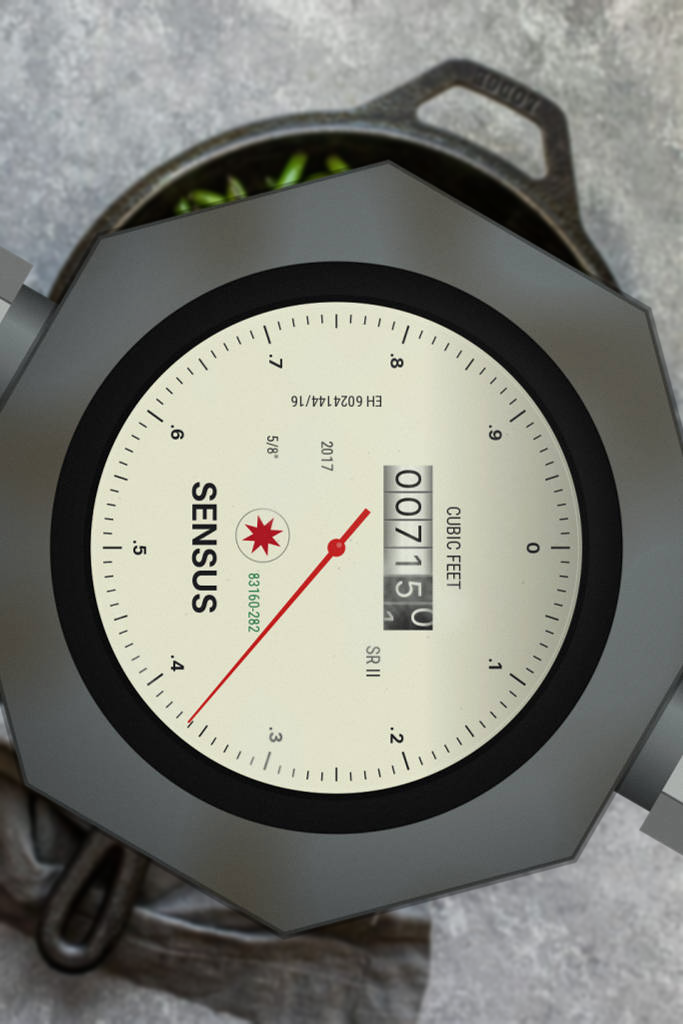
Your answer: **7150.36** ft³
